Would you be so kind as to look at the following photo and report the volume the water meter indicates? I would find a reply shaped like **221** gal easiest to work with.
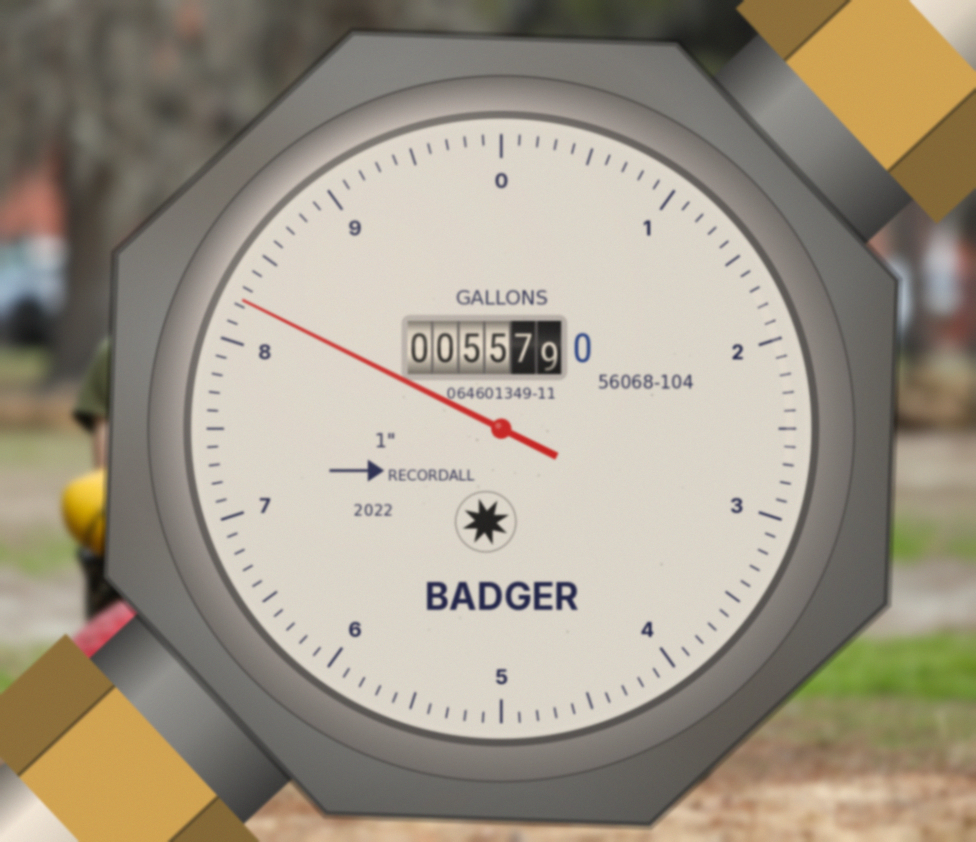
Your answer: **55788.2** gal
